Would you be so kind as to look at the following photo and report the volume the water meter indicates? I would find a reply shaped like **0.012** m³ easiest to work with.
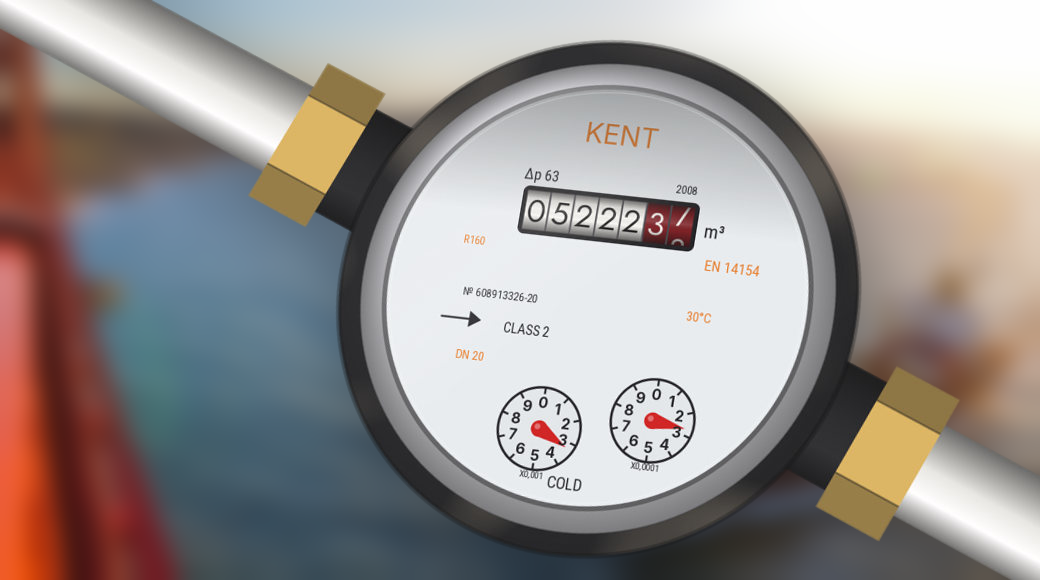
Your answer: **5222.3732** m³
